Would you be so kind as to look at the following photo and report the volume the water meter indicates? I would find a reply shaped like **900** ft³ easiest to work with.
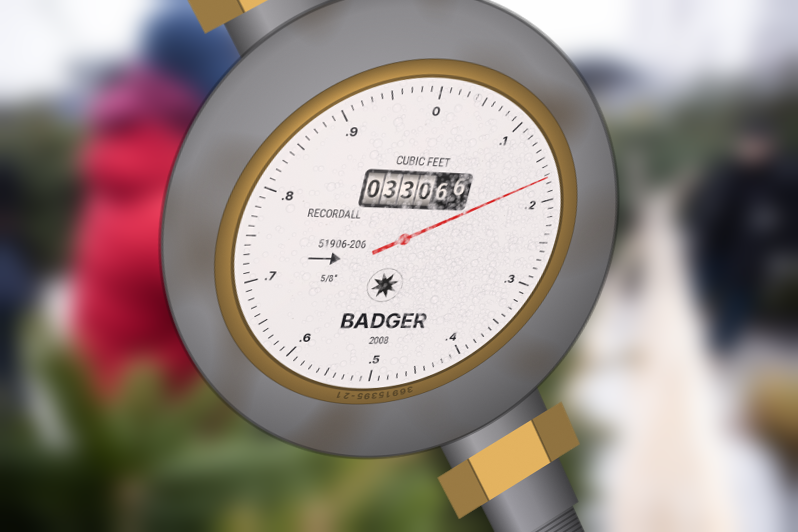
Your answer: **33066.17** ft³
